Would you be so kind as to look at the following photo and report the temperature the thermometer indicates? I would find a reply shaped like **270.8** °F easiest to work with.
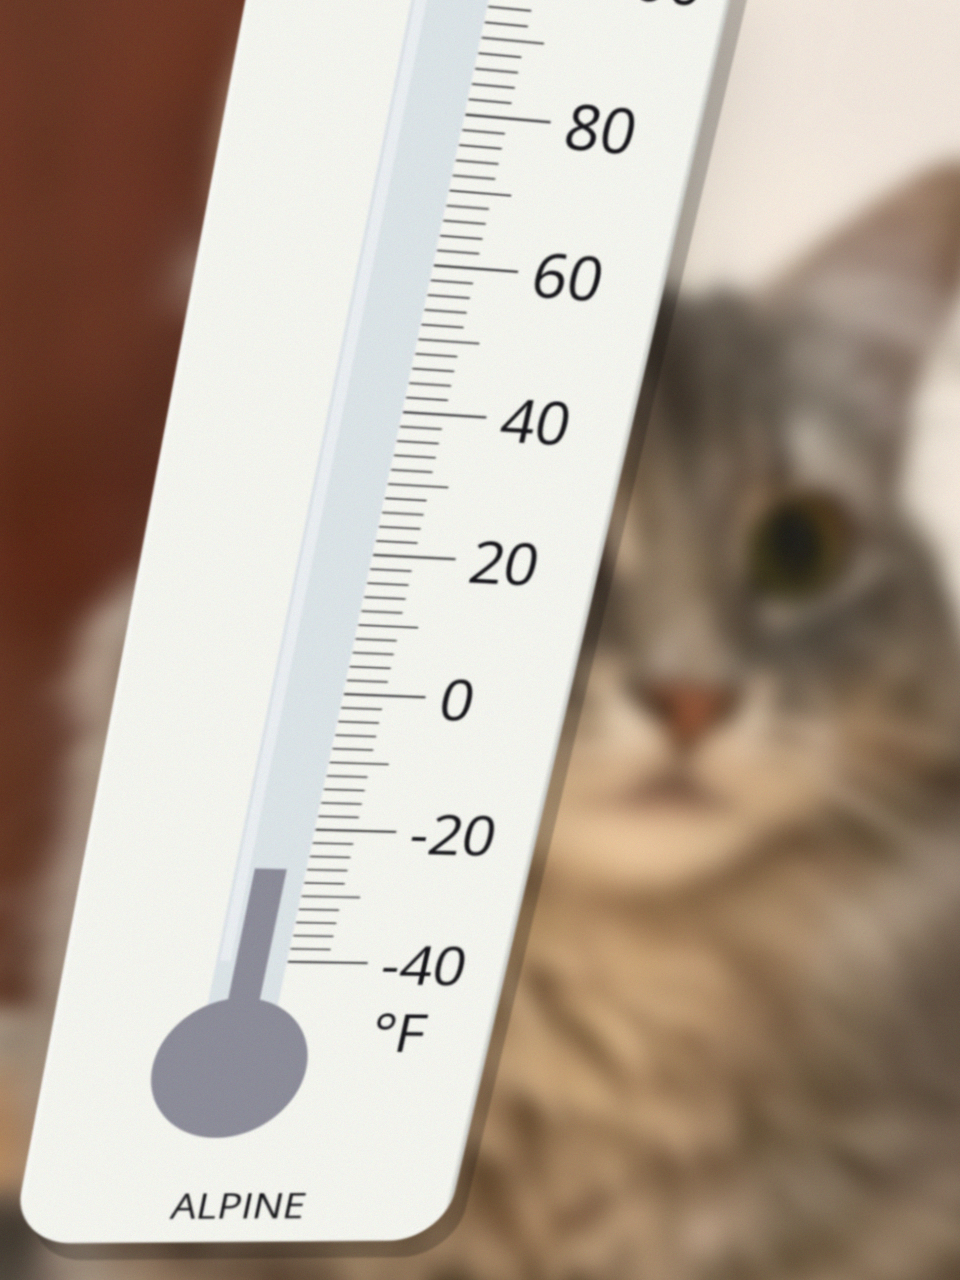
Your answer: **-26** °F
